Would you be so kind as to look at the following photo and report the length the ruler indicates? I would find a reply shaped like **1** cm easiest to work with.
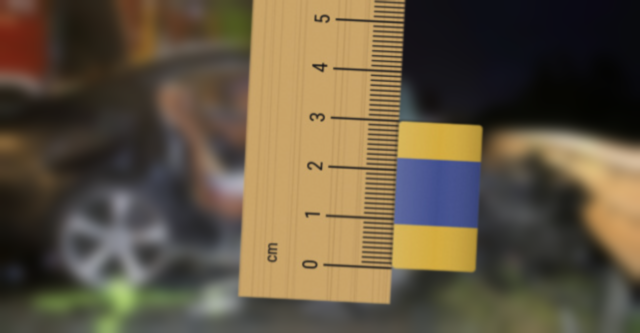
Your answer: **3** cm
